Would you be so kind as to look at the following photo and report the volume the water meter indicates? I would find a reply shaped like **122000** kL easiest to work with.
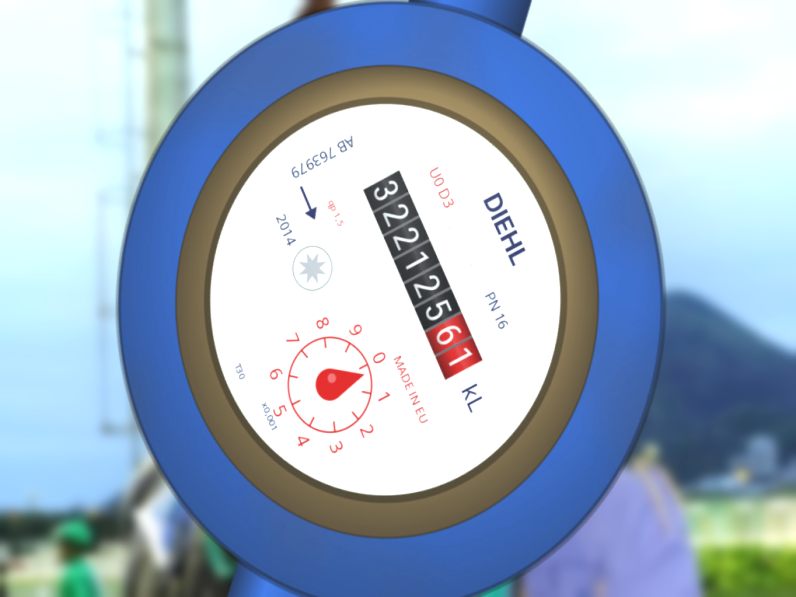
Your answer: **322125.610** kL
